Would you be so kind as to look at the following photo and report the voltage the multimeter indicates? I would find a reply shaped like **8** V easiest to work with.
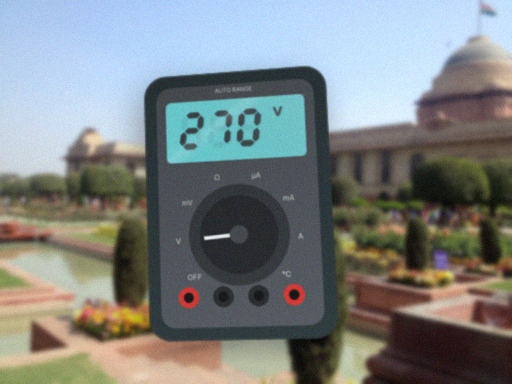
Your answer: **270** V
